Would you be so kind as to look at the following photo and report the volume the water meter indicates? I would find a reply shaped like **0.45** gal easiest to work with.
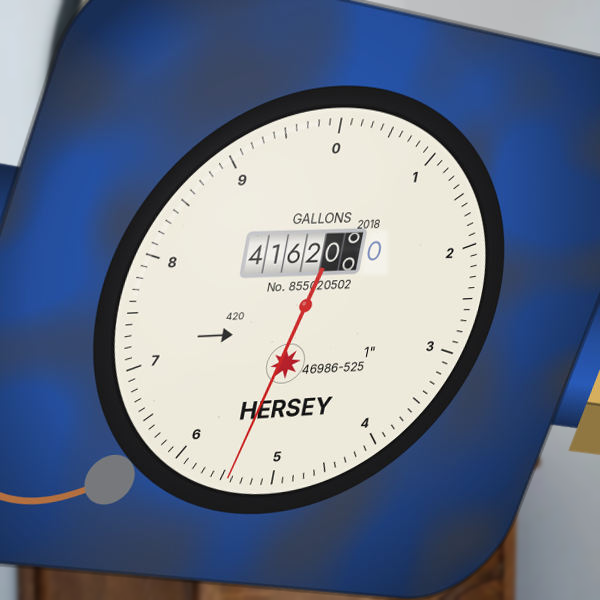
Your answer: **4162085.4** gal
